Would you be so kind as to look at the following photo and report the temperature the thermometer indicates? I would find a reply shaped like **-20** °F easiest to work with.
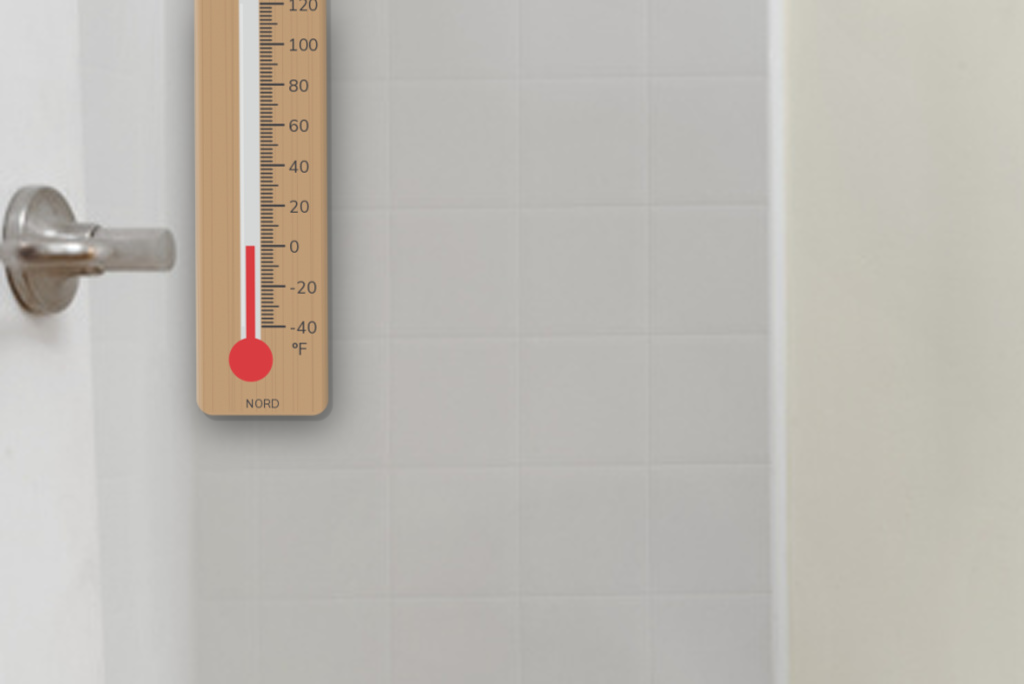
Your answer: **0** °F
